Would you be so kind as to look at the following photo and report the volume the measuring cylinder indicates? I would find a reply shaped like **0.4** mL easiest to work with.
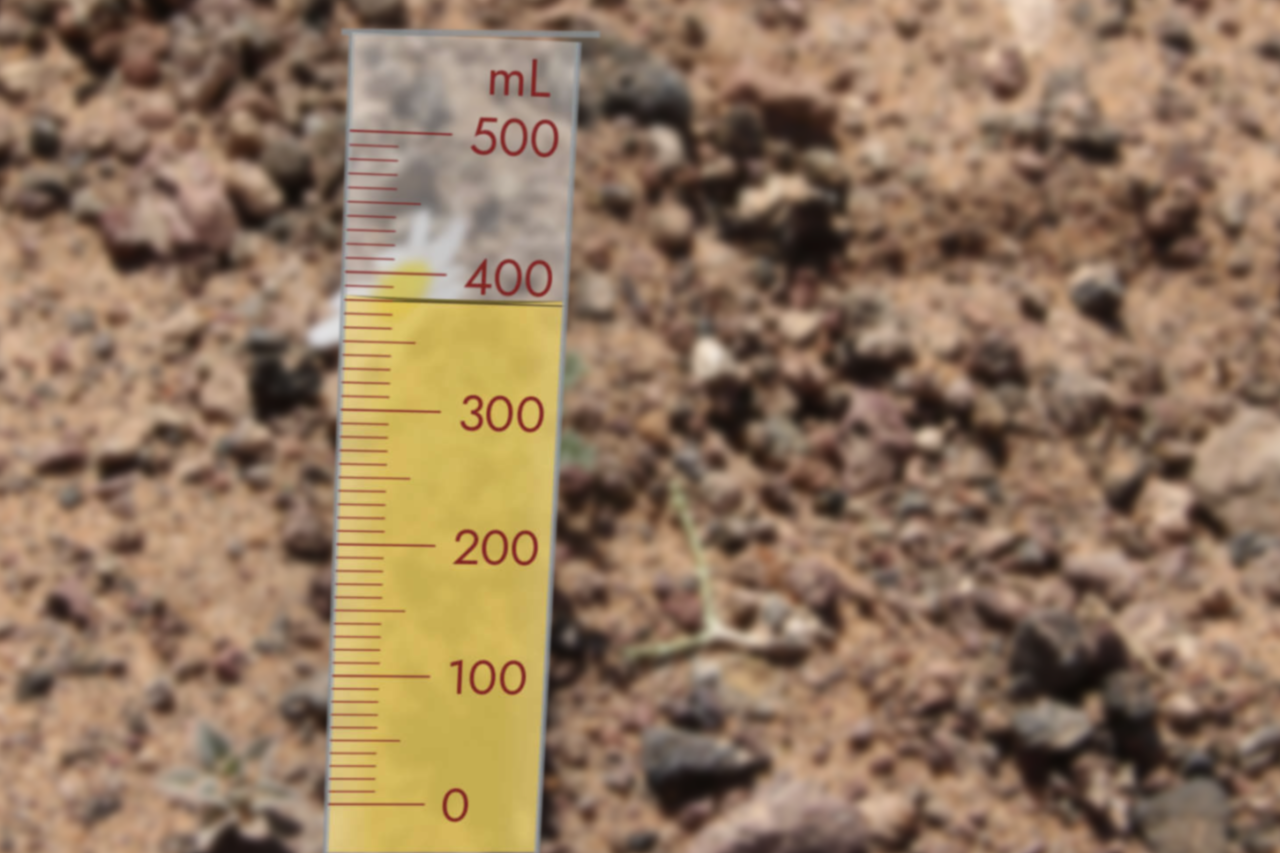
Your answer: **380** mL
